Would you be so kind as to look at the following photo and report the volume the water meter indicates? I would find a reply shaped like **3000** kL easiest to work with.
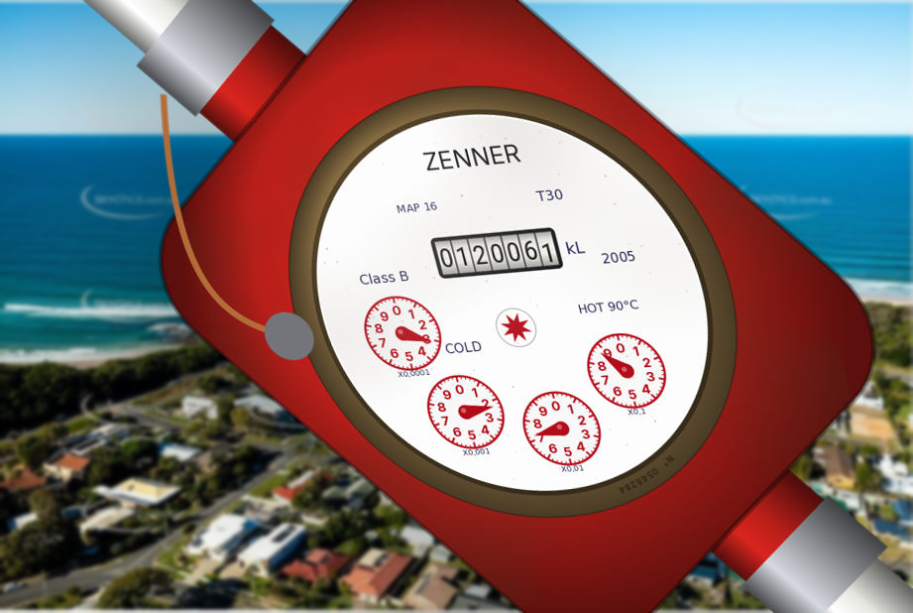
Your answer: **120060.8723** kL
